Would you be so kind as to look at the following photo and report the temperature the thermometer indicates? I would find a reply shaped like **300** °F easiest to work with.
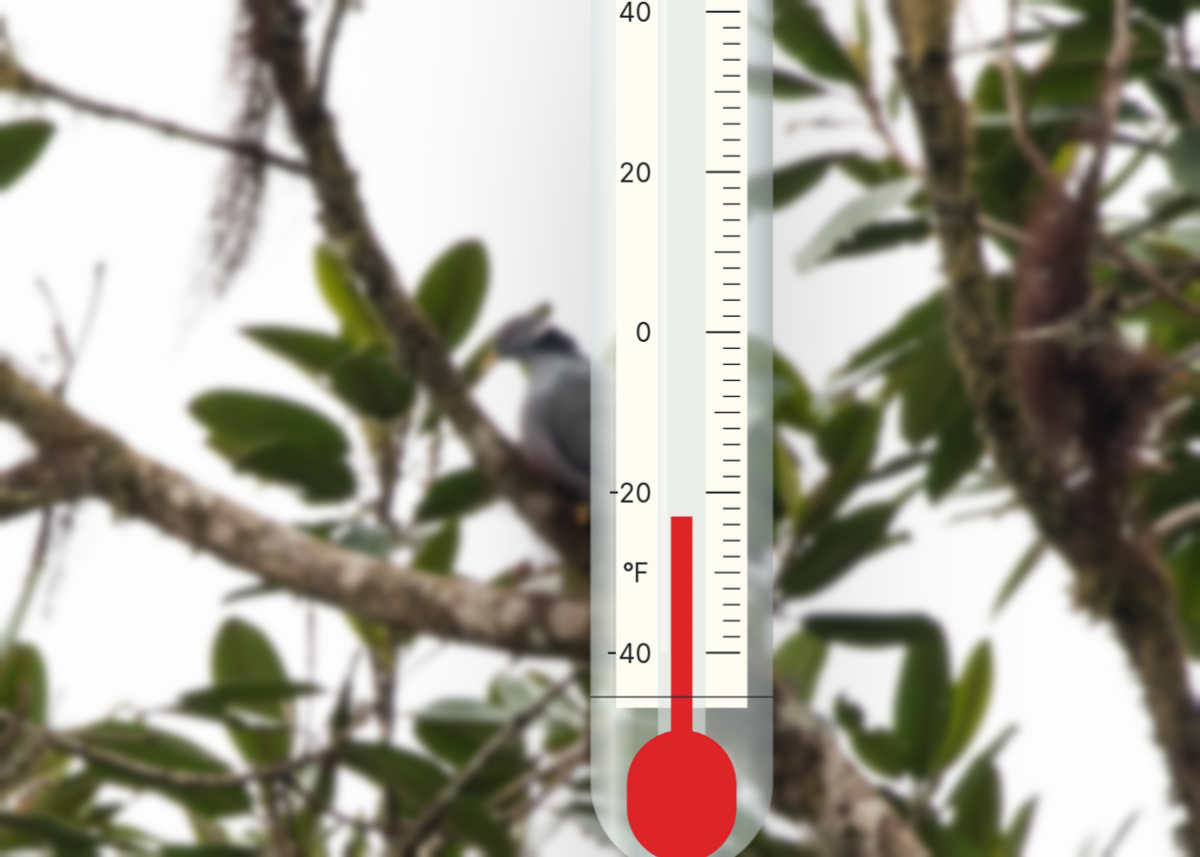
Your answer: **-23** °F
